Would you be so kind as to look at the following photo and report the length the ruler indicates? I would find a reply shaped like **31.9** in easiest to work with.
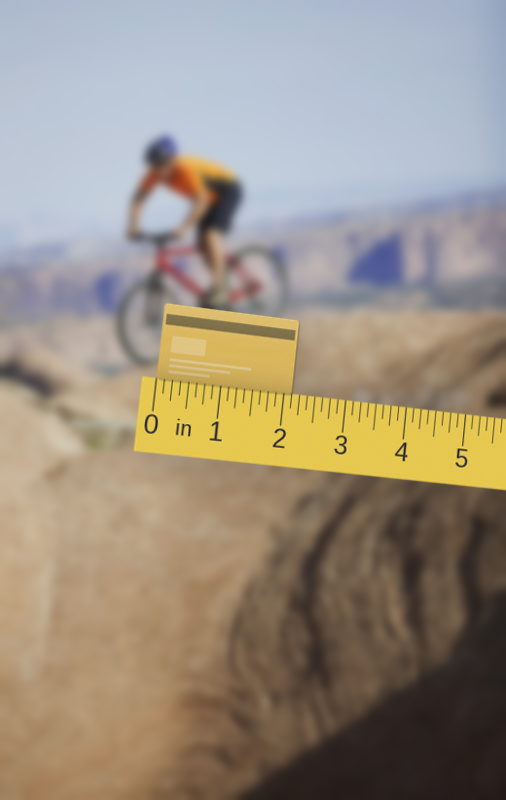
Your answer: **2.125** in
